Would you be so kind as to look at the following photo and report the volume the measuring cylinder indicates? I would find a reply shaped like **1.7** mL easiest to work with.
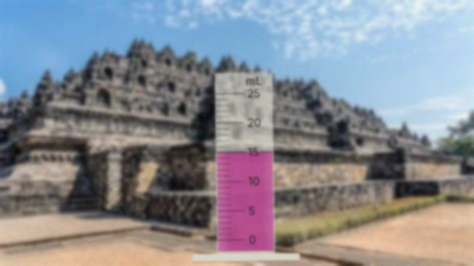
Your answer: **15** mL
